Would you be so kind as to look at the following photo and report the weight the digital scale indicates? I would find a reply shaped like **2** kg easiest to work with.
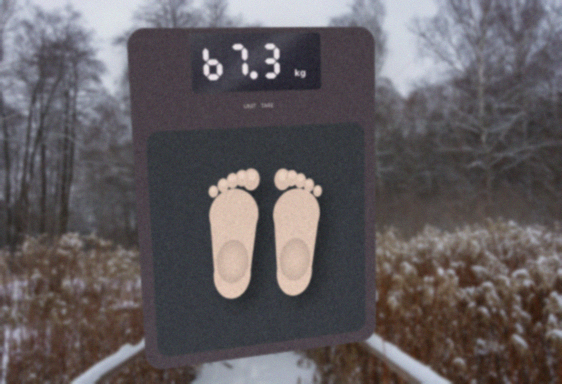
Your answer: **67.3** kg
